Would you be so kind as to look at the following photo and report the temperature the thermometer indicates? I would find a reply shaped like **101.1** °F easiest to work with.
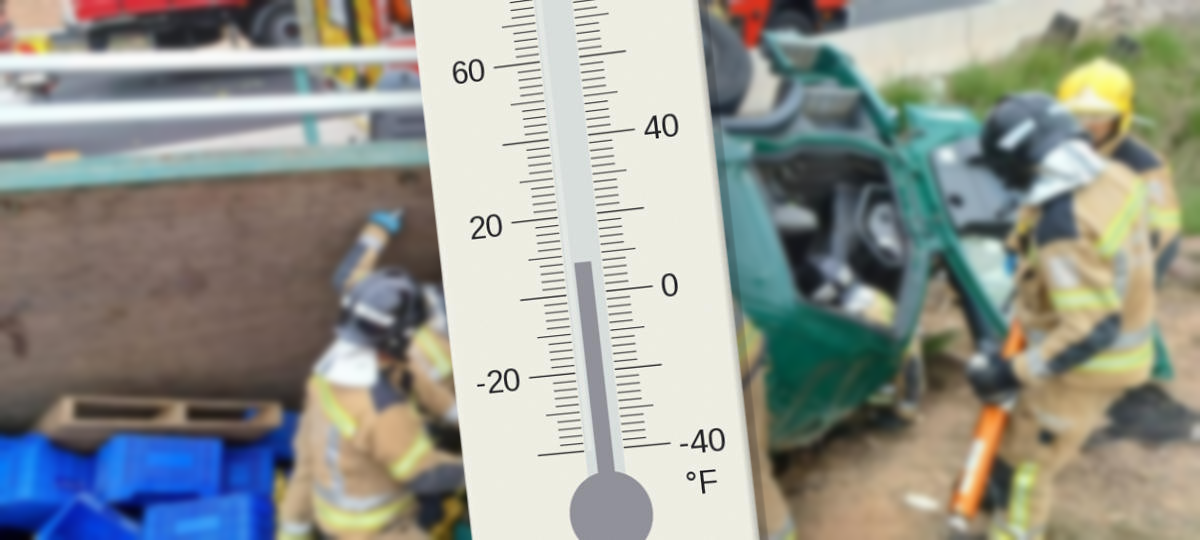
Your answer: **8** °F
